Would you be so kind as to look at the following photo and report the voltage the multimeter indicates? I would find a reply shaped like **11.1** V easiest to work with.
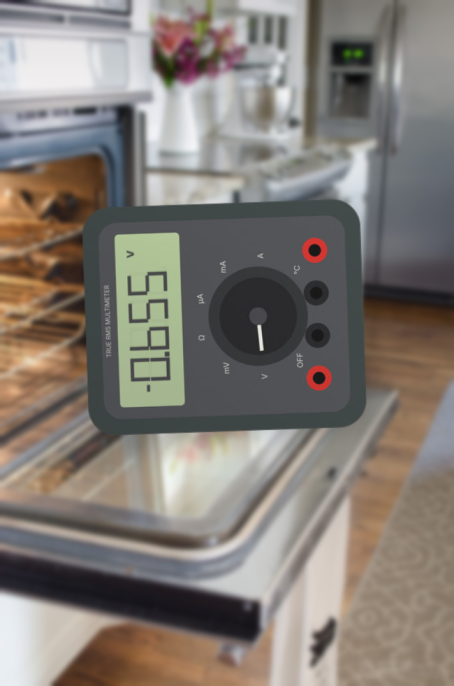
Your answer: **-0.655** V
